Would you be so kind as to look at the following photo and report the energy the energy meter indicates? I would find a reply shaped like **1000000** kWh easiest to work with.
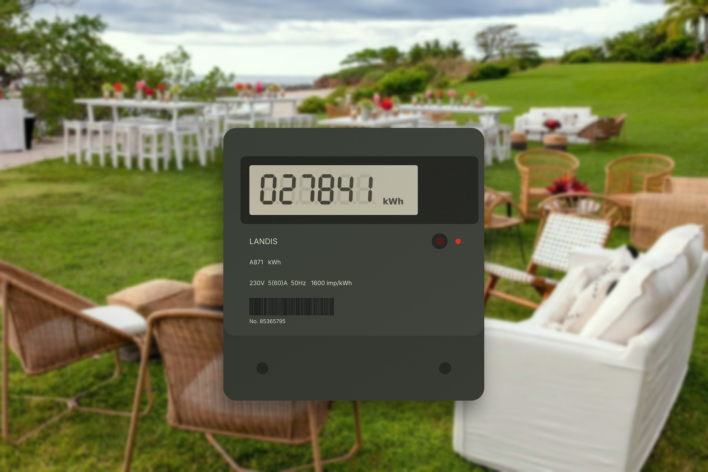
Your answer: **27841** kWh
